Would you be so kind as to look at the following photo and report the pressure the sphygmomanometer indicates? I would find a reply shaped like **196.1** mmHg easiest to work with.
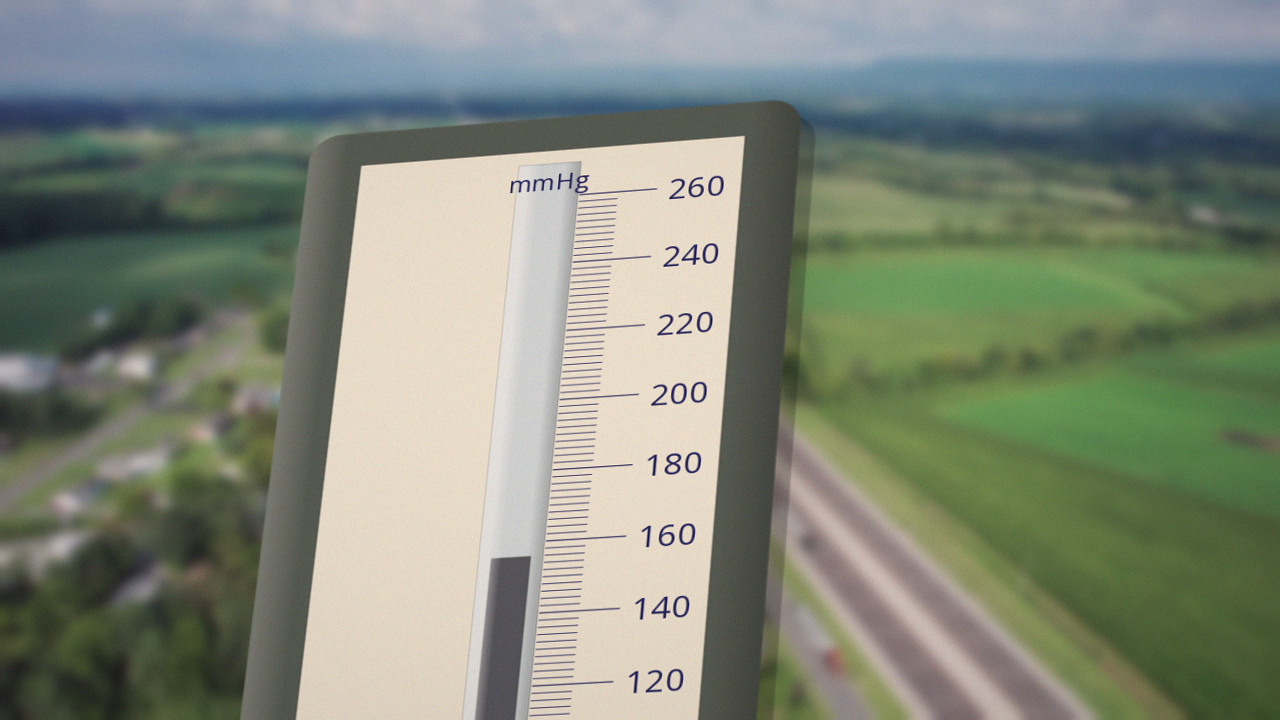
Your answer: **156** mmHg
